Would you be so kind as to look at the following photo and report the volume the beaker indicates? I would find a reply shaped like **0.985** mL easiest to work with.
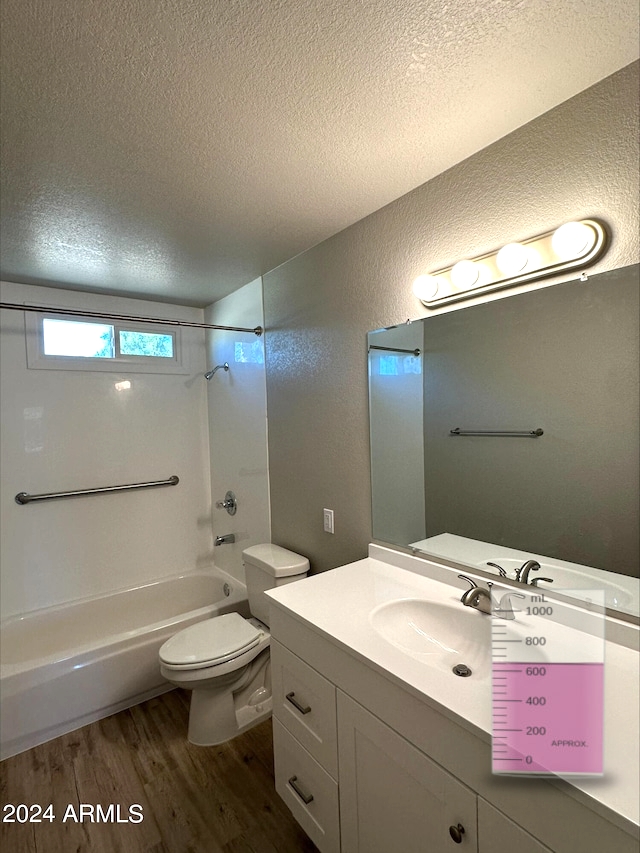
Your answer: **650** mL
